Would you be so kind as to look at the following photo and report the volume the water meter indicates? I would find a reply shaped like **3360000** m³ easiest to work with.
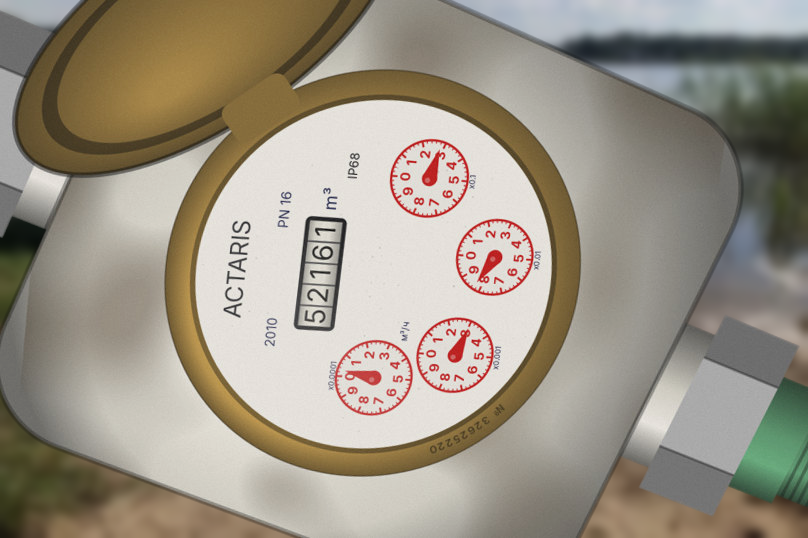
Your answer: **52161.2830** m³
